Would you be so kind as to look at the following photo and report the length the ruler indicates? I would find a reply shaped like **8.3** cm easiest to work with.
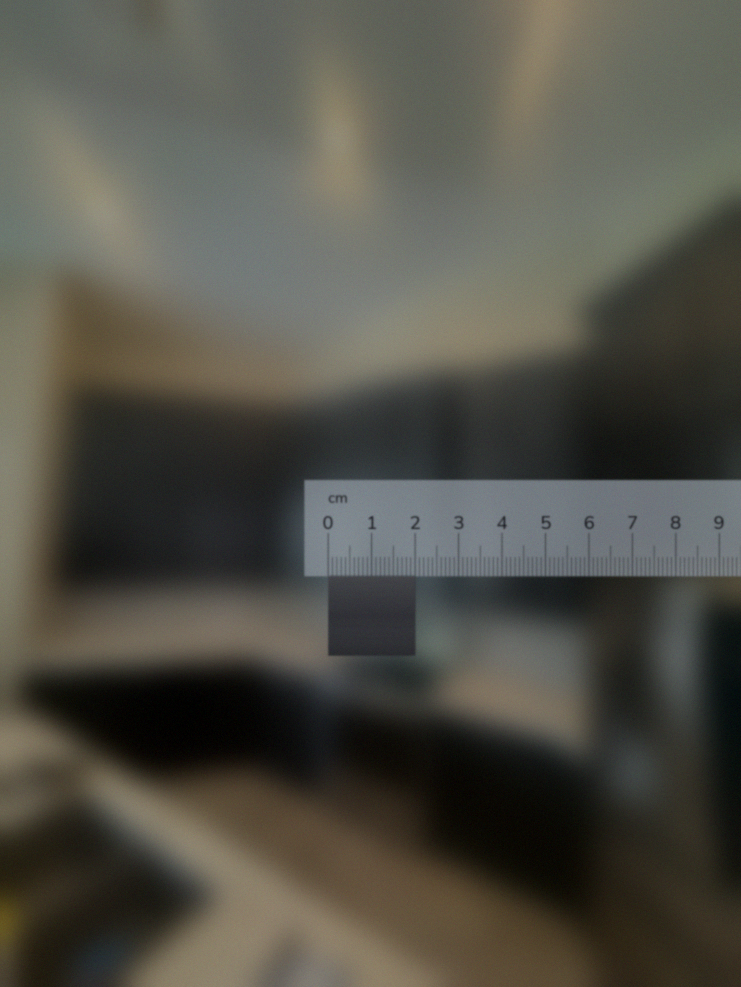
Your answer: **2** cm
